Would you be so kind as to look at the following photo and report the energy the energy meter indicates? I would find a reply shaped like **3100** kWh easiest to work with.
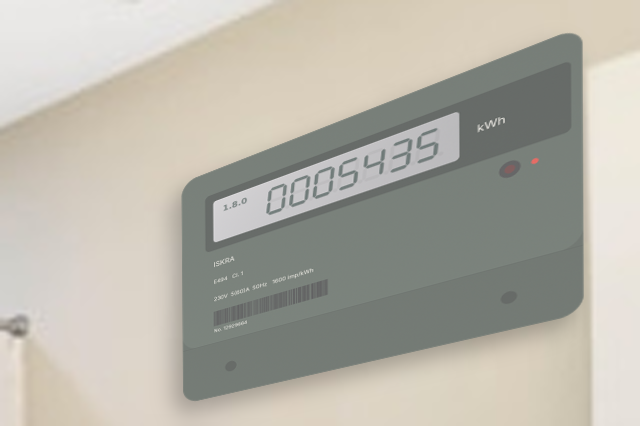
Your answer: **5435** kWh
